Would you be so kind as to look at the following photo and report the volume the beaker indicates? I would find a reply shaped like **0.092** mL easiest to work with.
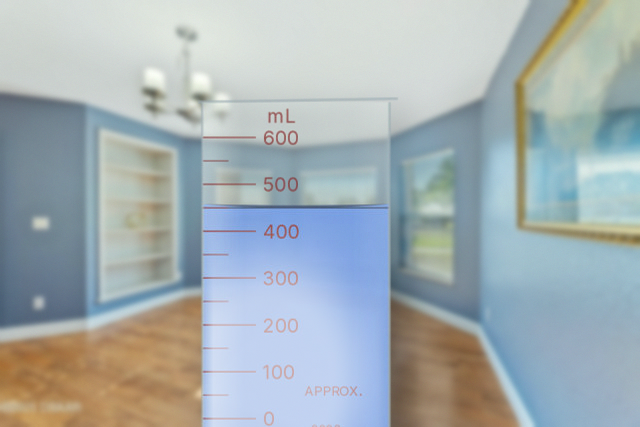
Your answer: **450** mL
